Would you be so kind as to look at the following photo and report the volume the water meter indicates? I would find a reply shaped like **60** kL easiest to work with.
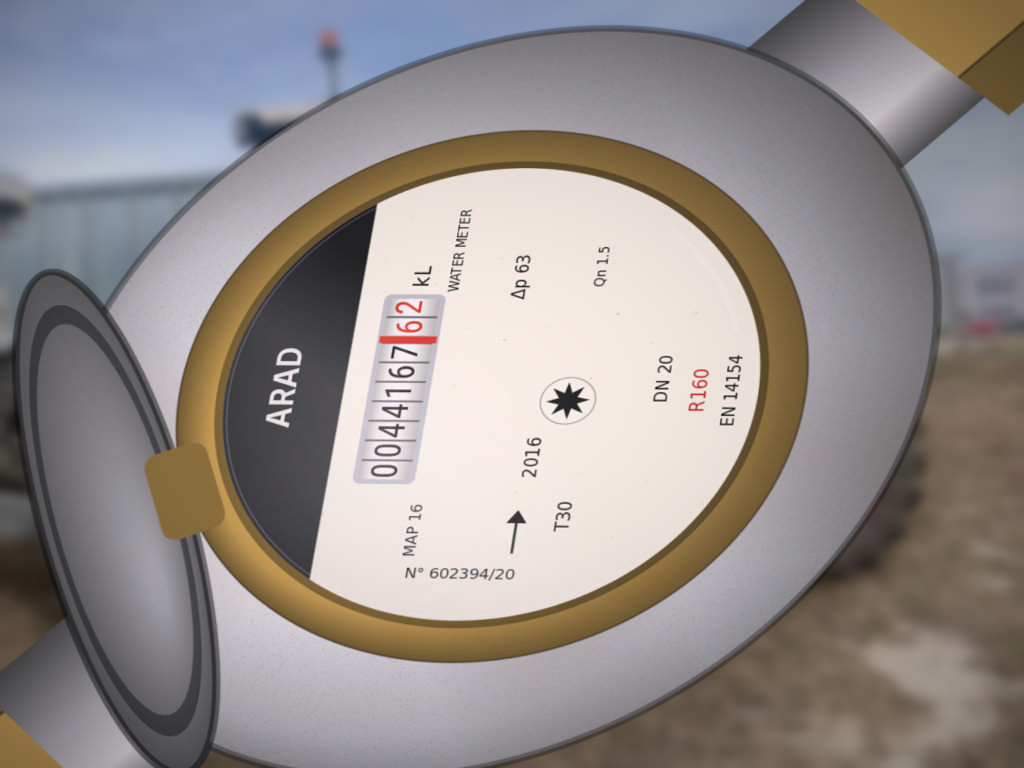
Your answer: **44167.62** kL
